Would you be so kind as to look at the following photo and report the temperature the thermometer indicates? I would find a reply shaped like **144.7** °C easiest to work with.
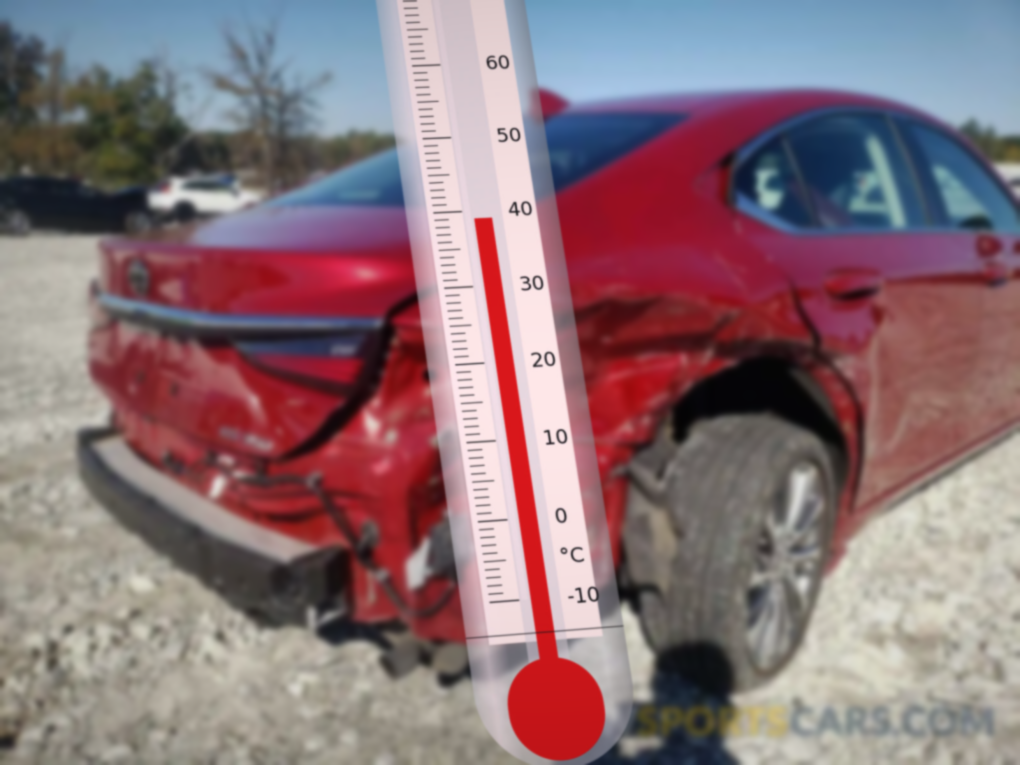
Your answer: **39** °C
